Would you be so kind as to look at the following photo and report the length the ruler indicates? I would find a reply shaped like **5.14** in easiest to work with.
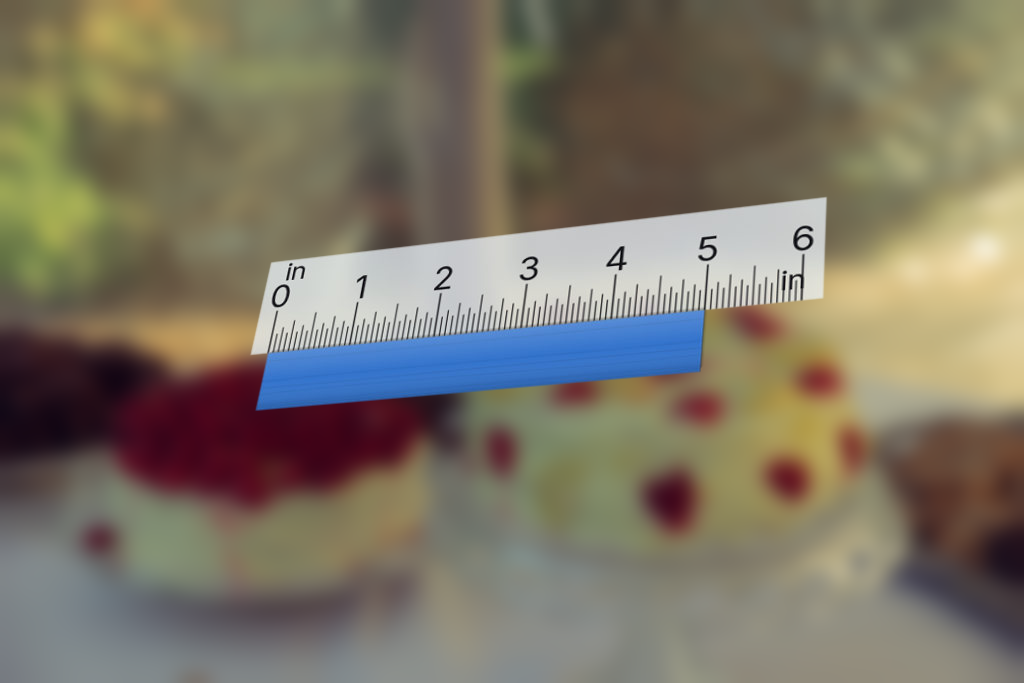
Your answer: **5** in
